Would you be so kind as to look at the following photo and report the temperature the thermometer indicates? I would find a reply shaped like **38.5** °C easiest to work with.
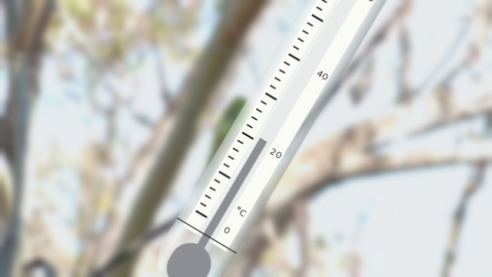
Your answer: **21** °C
